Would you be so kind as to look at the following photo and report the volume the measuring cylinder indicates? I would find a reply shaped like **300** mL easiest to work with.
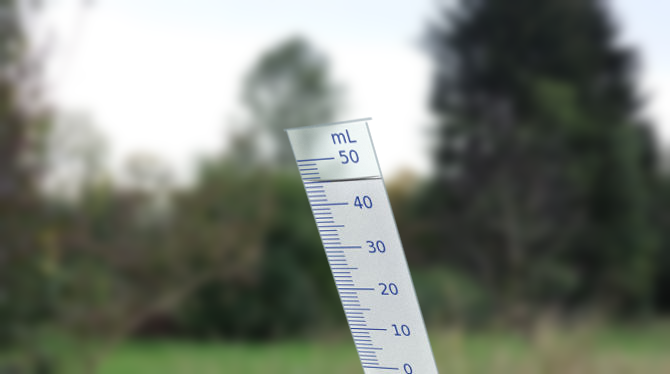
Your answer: **45** mL
